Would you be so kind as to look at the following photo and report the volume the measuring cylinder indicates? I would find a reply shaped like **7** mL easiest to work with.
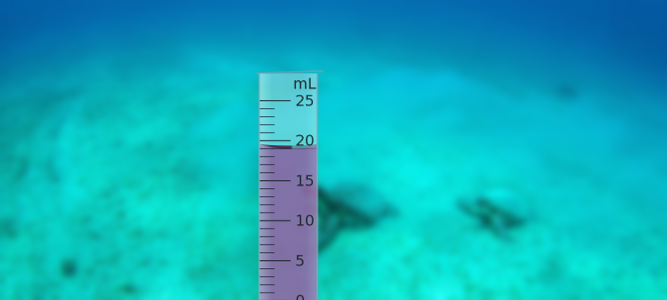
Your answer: **19** mL
